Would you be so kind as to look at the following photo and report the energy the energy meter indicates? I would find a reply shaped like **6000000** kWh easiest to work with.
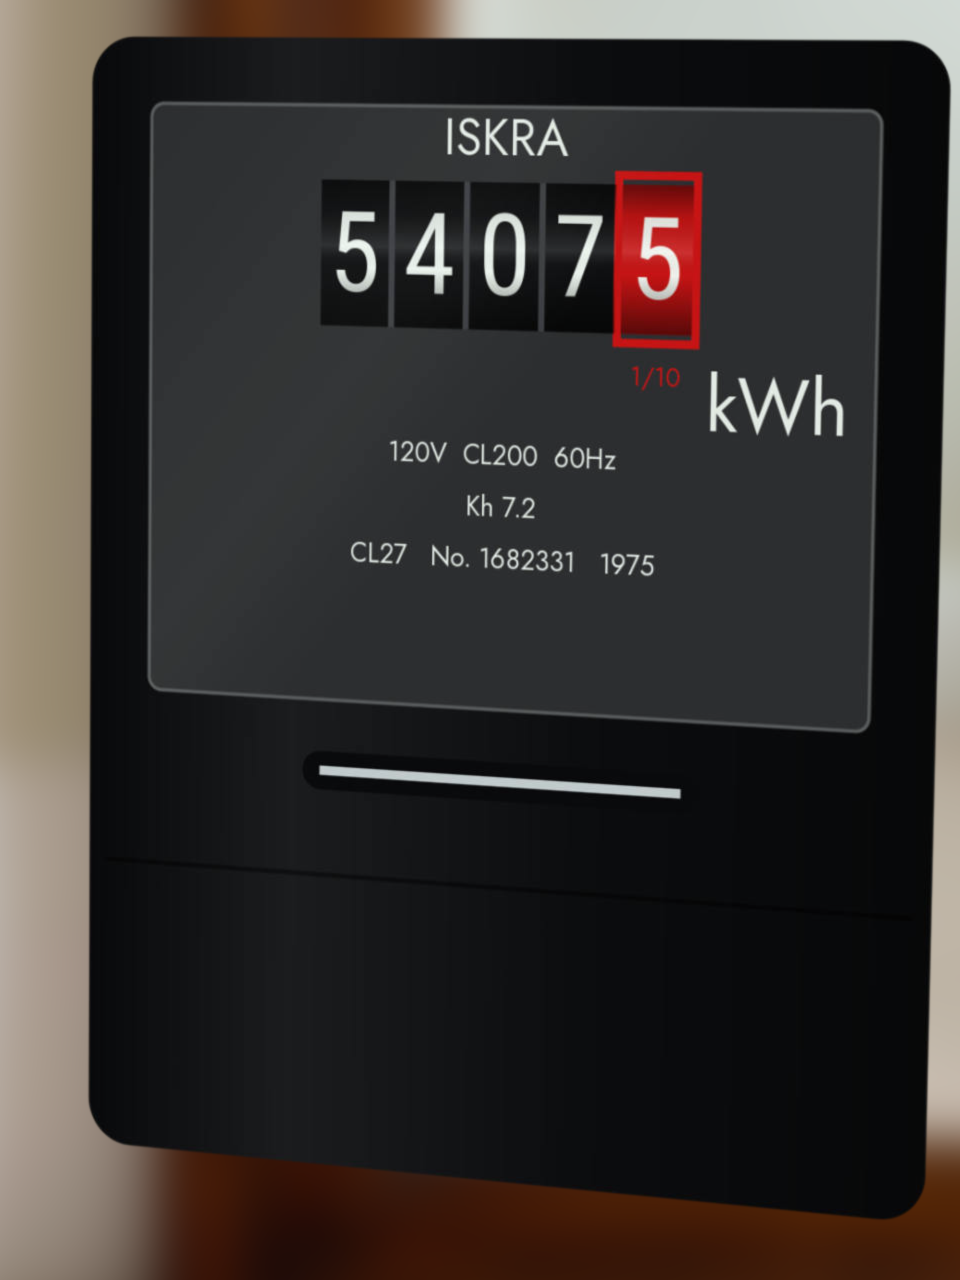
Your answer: **5407.5** kWh
